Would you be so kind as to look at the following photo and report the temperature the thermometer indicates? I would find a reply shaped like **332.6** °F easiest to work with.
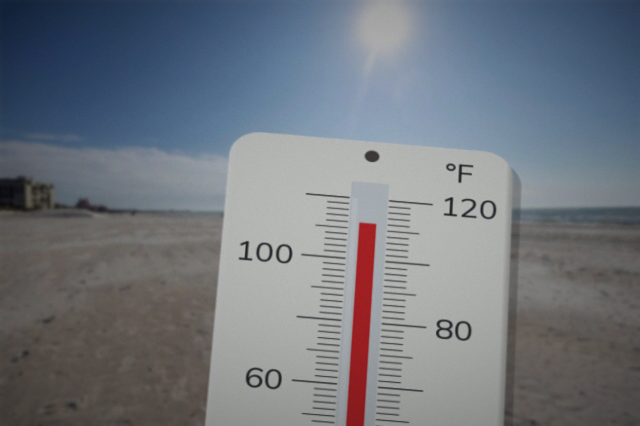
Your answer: **112** °F
